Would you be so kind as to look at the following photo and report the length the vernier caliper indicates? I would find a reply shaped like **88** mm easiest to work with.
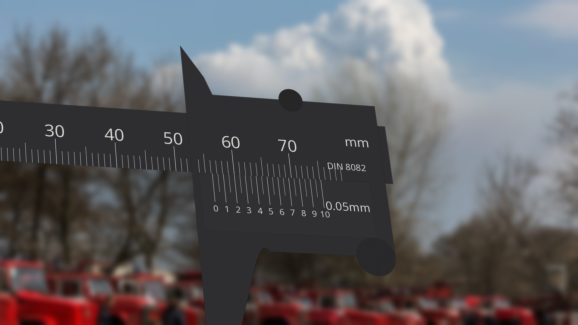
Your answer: **56.2** mm
